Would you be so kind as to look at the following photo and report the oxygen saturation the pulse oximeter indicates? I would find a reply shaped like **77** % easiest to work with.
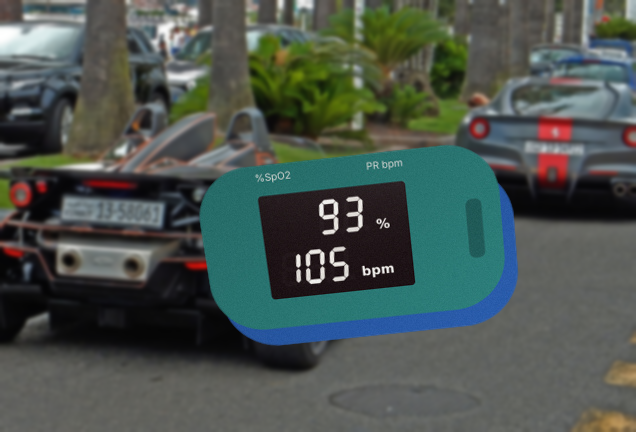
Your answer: **93** %
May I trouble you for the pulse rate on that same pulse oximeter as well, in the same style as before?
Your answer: **105** bpm
